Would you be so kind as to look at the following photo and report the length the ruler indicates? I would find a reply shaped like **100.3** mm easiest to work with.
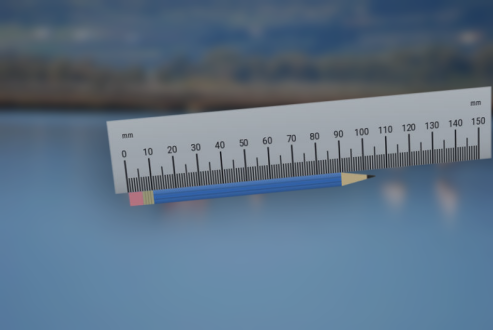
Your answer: **105** mm
